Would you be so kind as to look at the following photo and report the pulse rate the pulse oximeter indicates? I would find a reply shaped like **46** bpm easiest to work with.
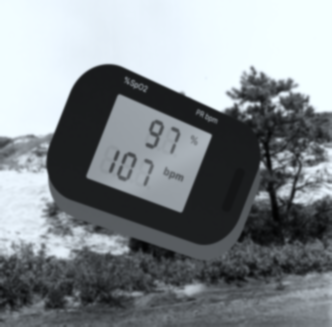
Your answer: **107** bpm
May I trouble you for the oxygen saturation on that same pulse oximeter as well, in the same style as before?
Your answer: **97** %
